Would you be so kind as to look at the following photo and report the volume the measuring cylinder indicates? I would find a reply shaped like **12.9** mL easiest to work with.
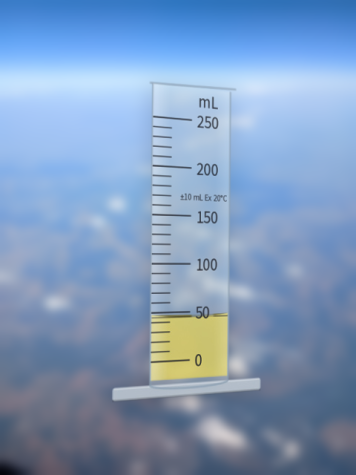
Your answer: **45** mL
